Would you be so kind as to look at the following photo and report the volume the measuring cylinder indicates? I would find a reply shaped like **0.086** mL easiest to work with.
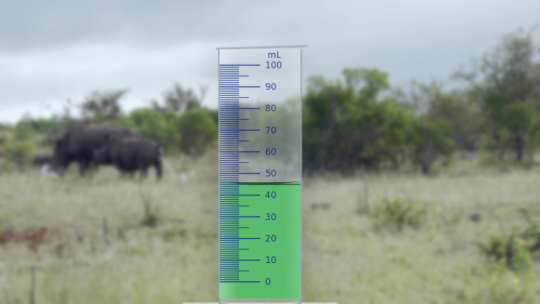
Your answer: **45** mL
